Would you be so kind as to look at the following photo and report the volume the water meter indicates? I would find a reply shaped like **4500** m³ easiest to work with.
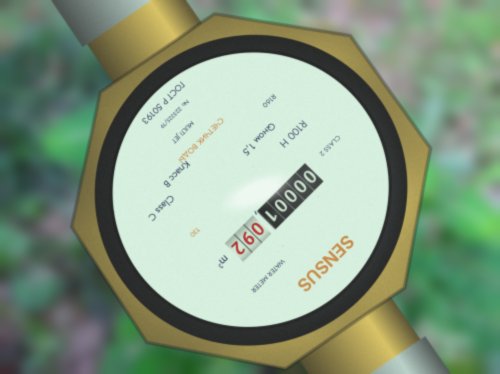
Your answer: **1.092** m³
